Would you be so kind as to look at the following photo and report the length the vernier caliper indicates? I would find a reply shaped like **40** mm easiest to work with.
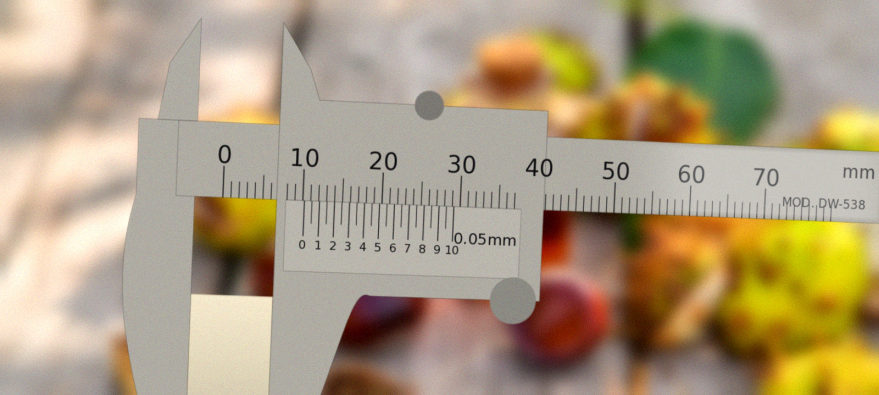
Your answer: **10.2** mm
